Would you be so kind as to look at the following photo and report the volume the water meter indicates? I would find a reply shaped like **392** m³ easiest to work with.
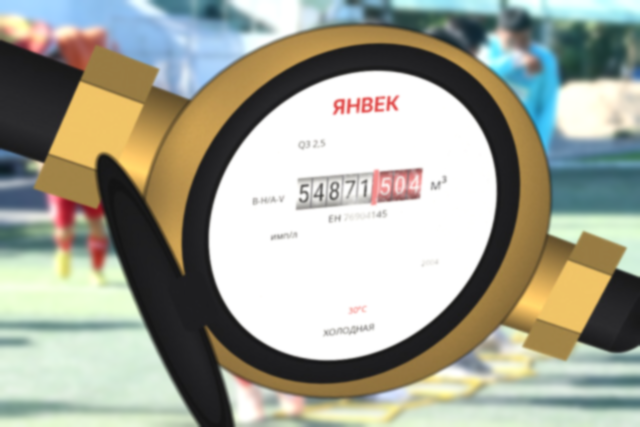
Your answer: **54871.504** m³
